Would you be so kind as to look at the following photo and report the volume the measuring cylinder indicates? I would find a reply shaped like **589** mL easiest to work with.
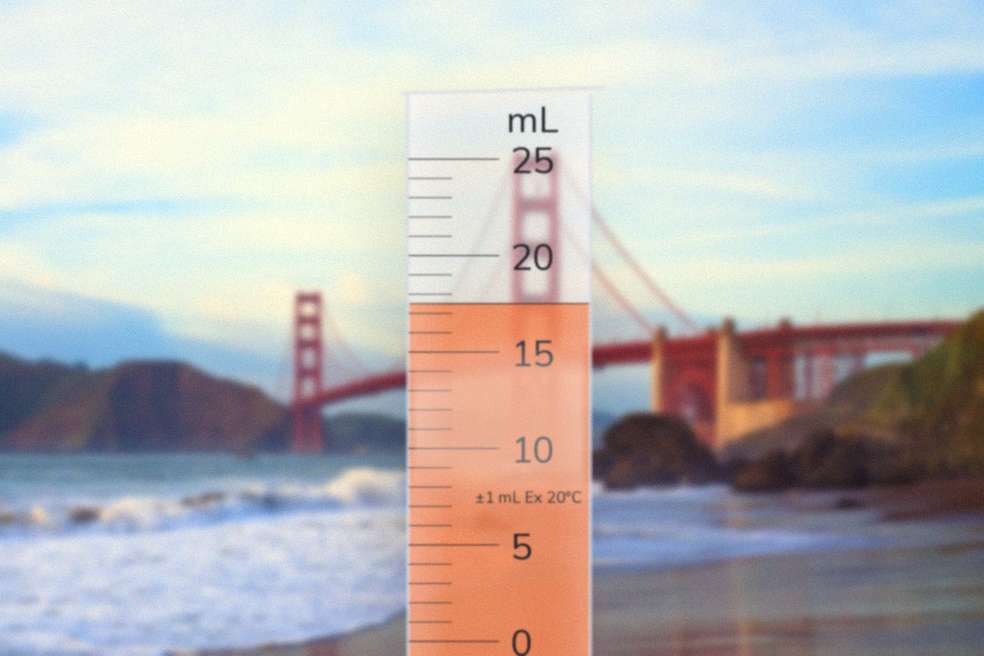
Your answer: **17.5** mL
